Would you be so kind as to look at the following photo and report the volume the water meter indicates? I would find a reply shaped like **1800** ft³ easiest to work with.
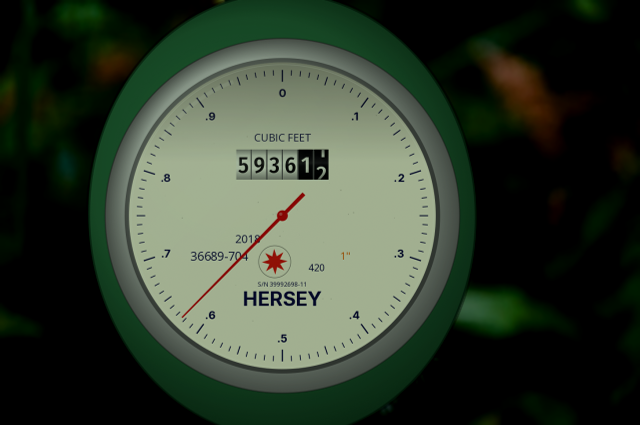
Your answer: **593611.62** ft³
